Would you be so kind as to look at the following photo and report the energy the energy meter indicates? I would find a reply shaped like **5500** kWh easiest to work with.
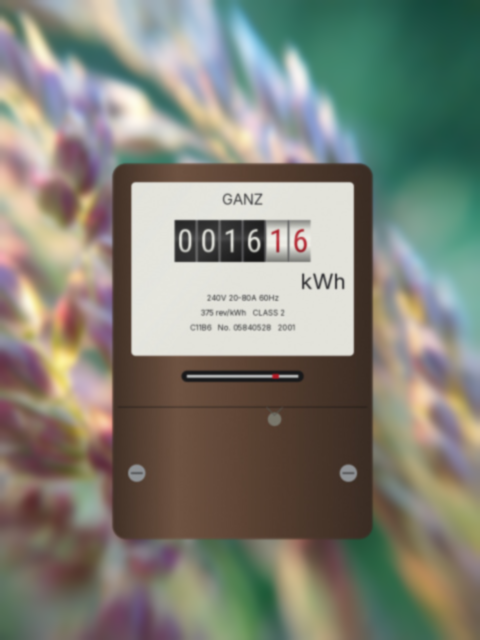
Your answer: **16.16** kWh
